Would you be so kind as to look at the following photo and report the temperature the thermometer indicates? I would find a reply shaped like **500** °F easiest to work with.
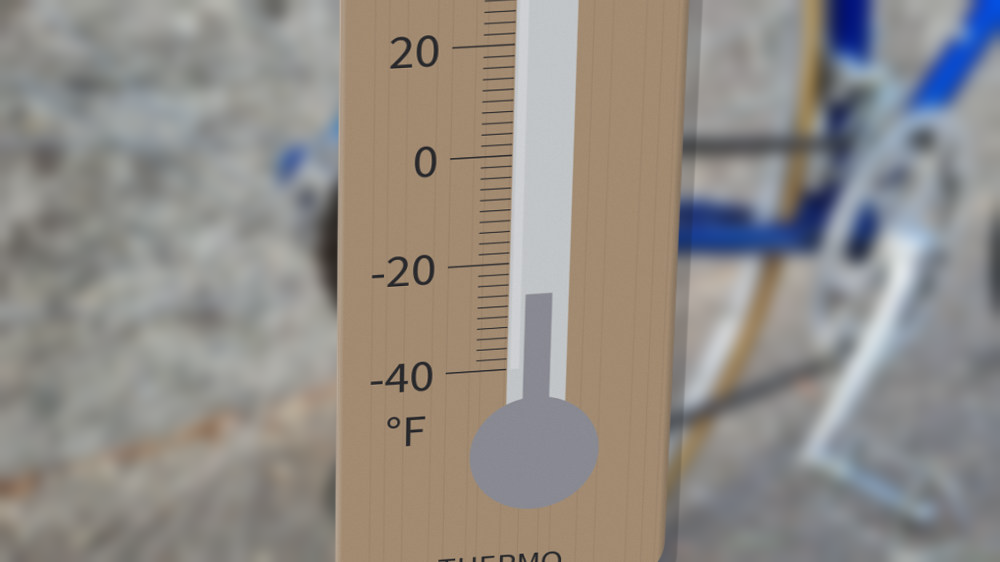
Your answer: **-26** °F
